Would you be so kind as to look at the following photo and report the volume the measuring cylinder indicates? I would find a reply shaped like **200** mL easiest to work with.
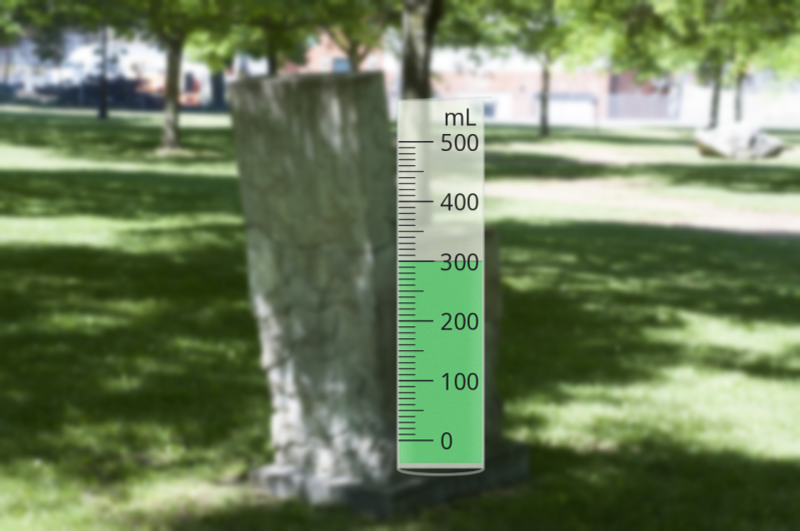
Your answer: **300** mL
